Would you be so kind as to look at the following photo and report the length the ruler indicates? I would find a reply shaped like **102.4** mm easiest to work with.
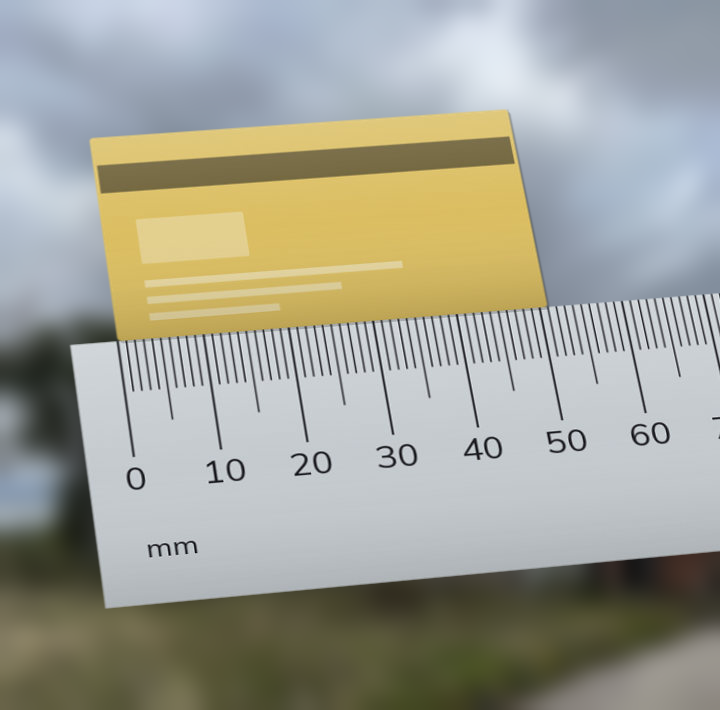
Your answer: **51** mm
